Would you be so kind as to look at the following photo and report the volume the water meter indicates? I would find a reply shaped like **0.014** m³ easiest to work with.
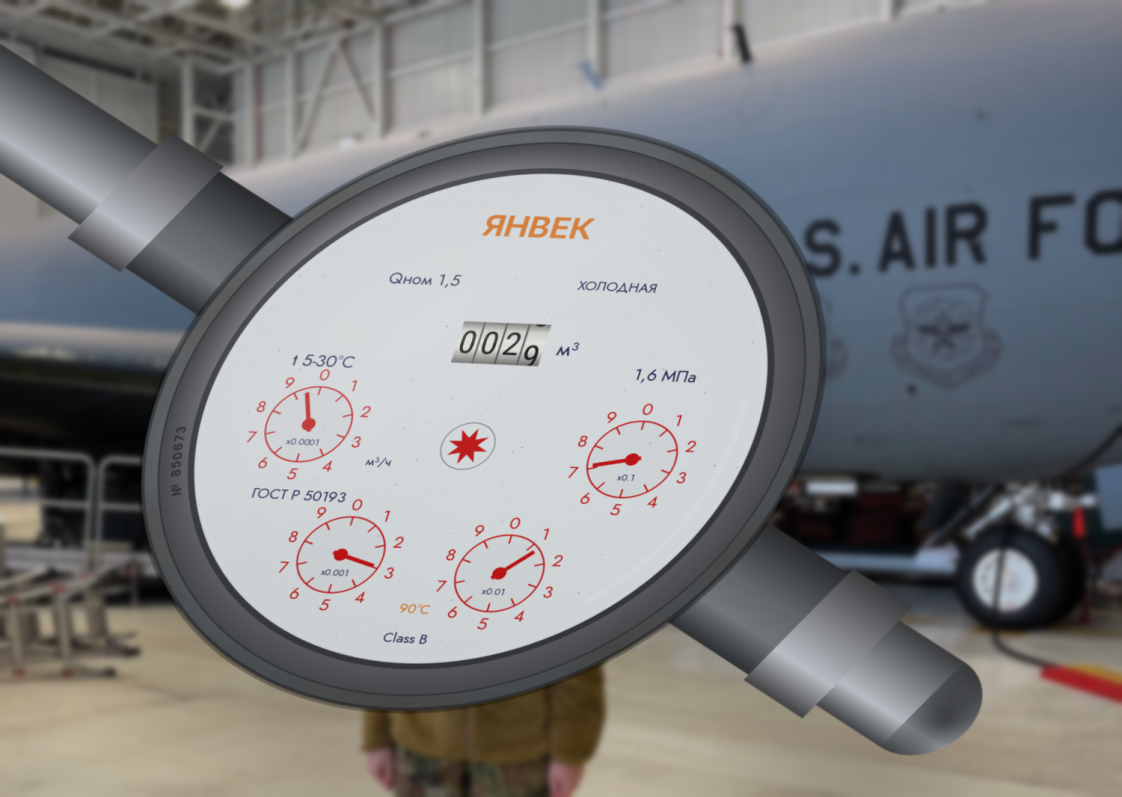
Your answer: **28.7129** m³
